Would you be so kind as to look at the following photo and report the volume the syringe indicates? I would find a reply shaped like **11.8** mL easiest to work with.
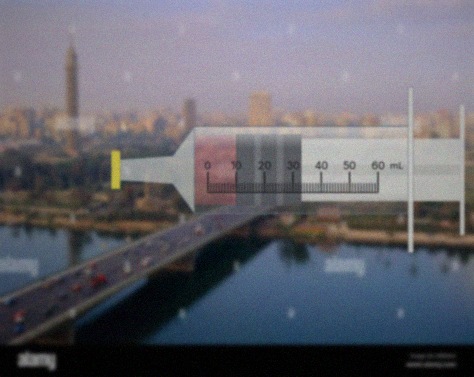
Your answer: **10** mL
